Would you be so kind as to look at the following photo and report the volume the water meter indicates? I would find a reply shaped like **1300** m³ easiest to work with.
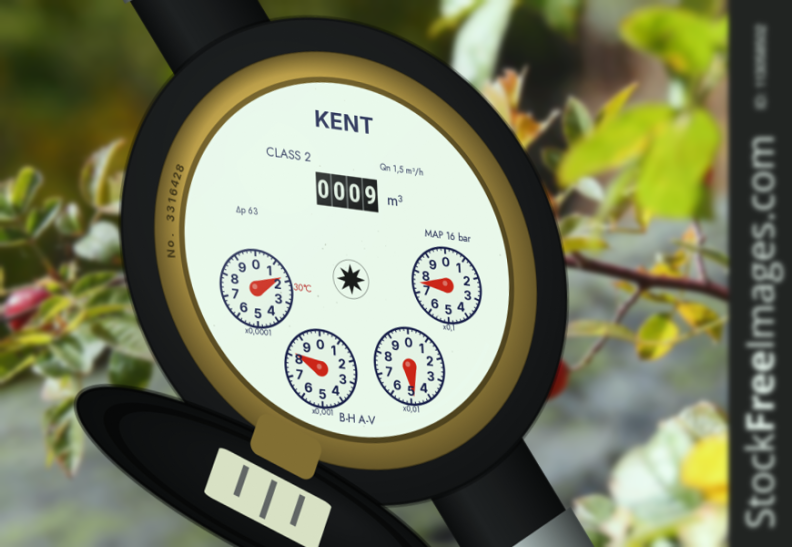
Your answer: **9.7481** m³
